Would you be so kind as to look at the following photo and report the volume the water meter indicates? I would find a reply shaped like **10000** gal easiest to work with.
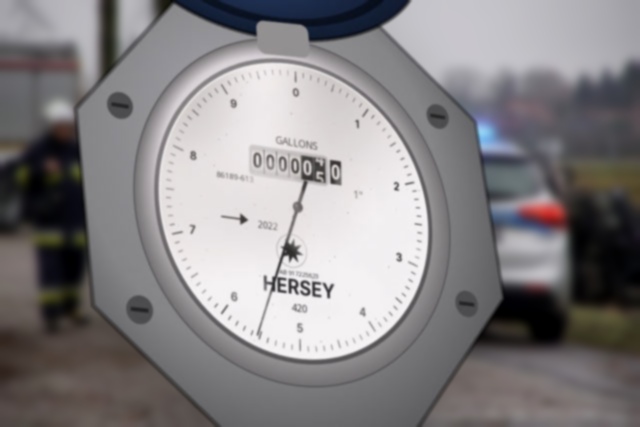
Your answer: **45.5** gal
